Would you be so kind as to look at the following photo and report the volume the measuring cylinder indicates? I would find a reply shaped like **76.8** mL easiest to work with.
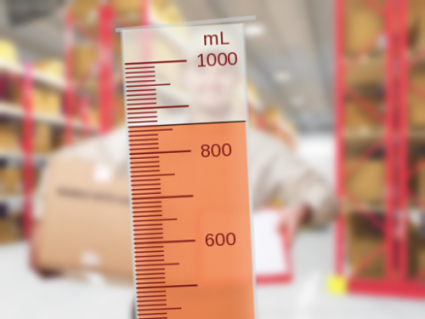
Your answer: **860** mL
